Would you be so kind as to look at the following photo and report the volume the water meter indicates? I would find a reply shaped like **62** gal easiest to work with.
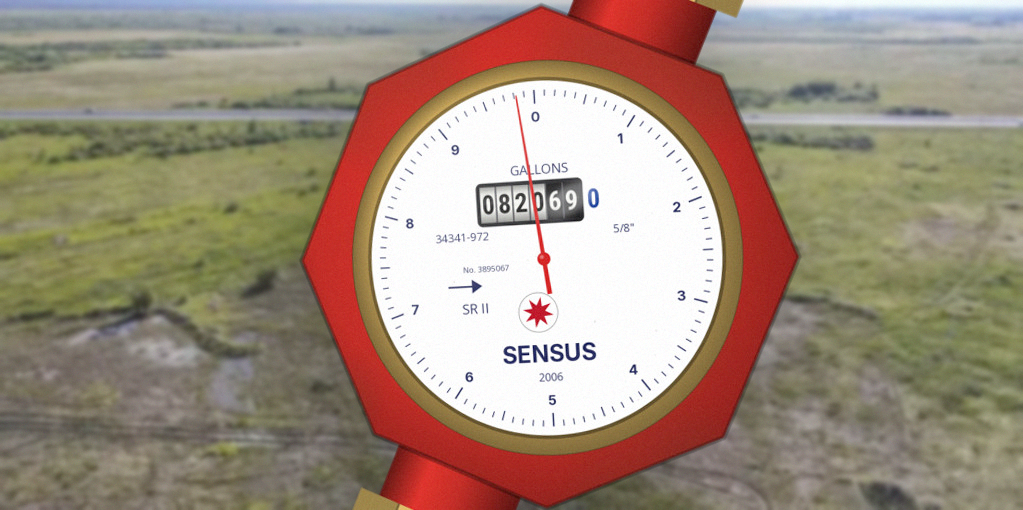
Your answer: **820689.8** gal
